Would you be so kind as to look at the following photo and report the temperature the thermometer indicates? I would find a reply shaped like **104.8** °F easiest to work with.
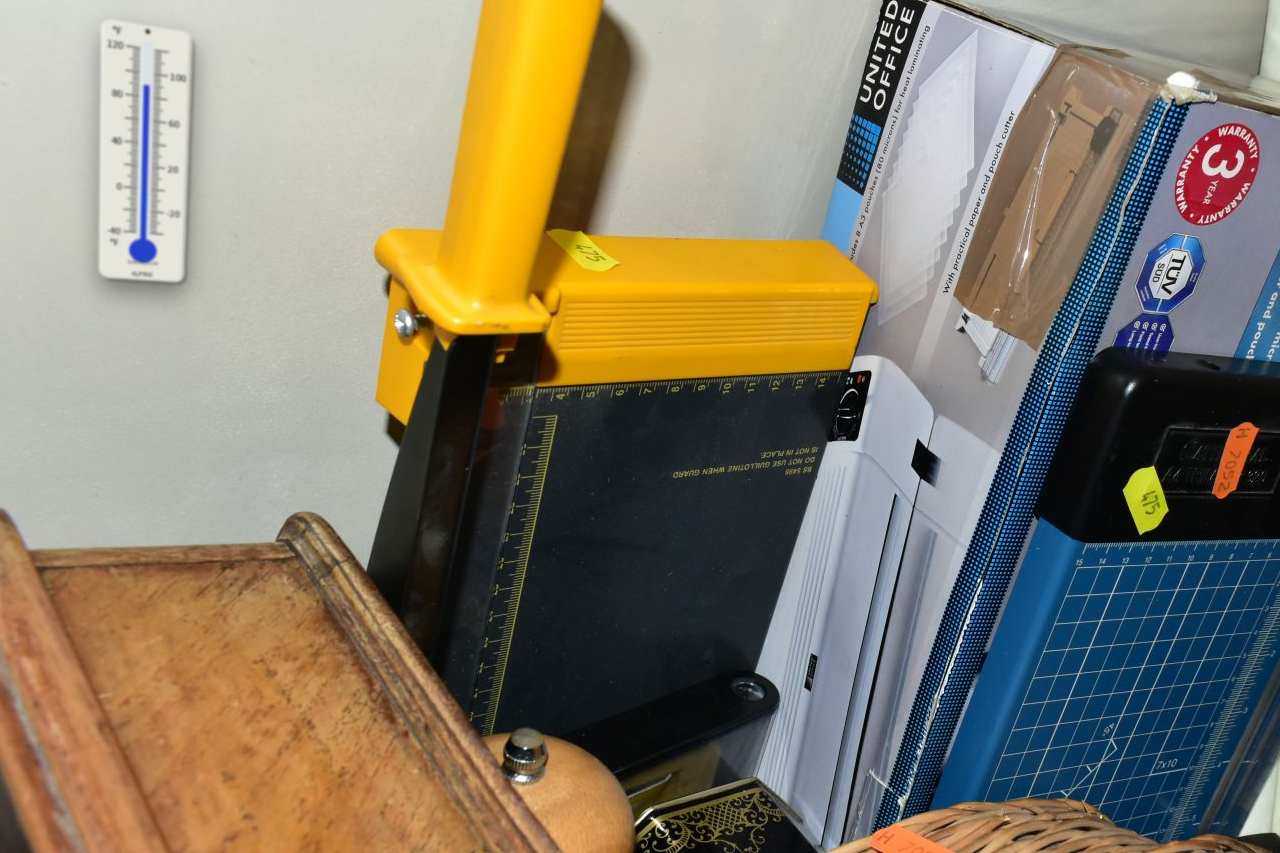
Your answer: **90** °F
